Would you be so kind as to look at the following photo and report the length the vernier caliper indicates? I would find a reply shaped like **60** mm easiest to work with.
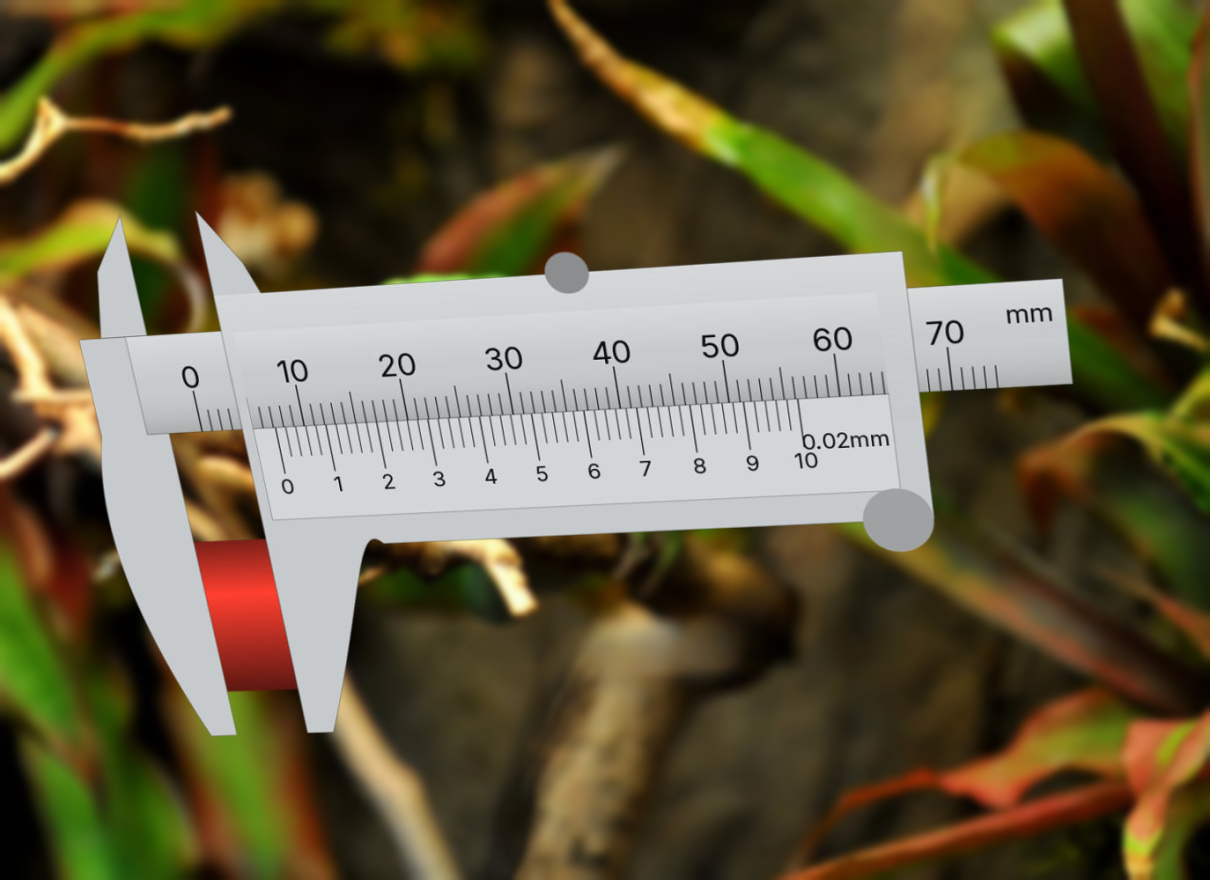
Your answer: **7.2** mm
